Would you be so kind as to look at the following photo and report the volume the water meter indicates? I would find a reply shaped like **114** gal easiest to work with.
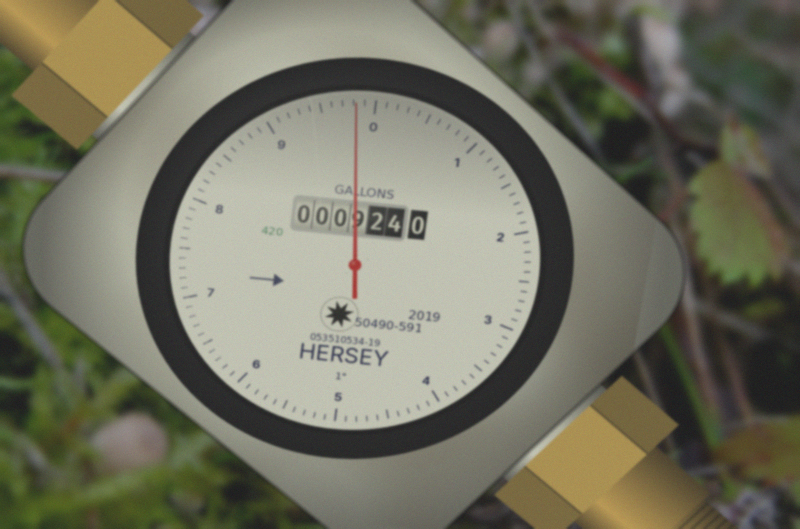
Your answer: **9239.8** gal
